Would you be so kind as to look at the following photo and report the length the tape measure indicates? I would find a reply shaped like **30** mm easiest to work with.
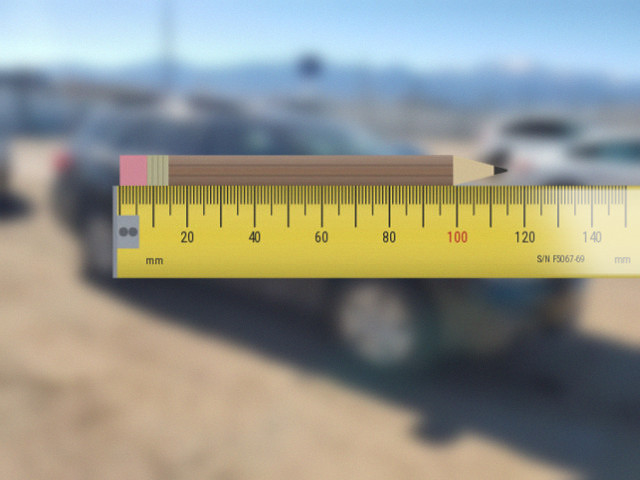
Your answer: **115** mm
